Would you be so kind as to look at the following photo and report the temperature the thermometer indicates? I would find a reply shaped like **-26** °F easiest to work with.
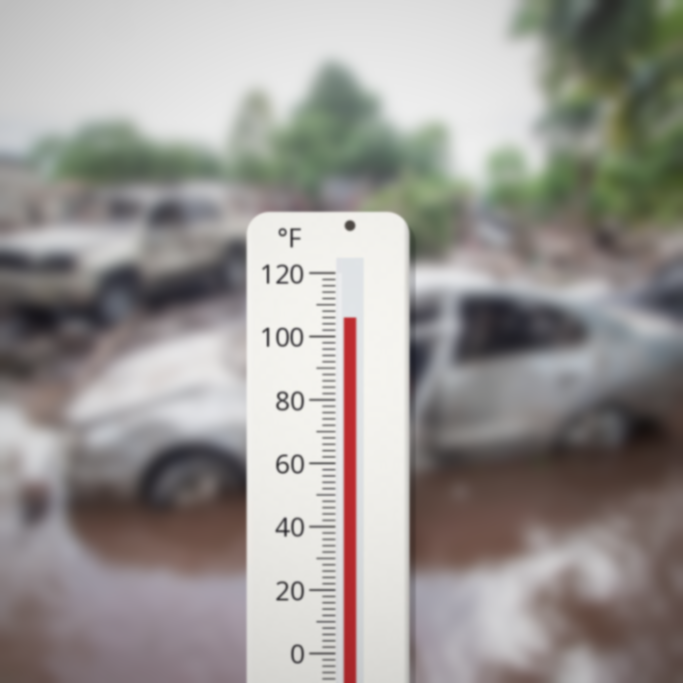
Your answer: **106** °F
